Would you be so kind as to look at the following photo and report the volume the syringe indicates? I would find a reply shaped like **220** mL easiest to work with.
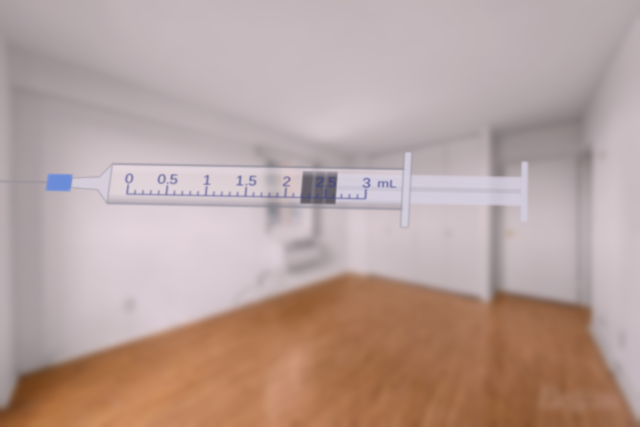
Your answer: **2.2** mL
